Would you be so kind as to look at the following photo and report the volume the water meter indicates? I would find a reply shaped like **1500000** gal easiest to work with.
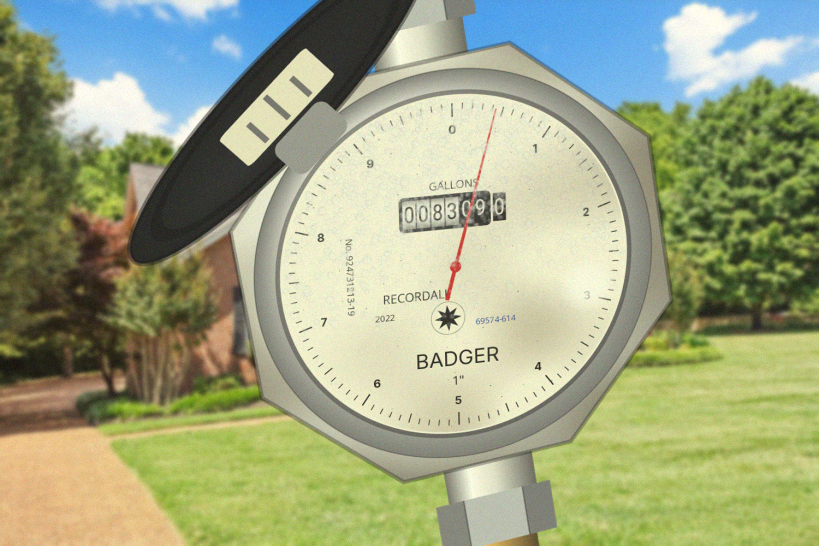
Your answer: **83090.4** gal
